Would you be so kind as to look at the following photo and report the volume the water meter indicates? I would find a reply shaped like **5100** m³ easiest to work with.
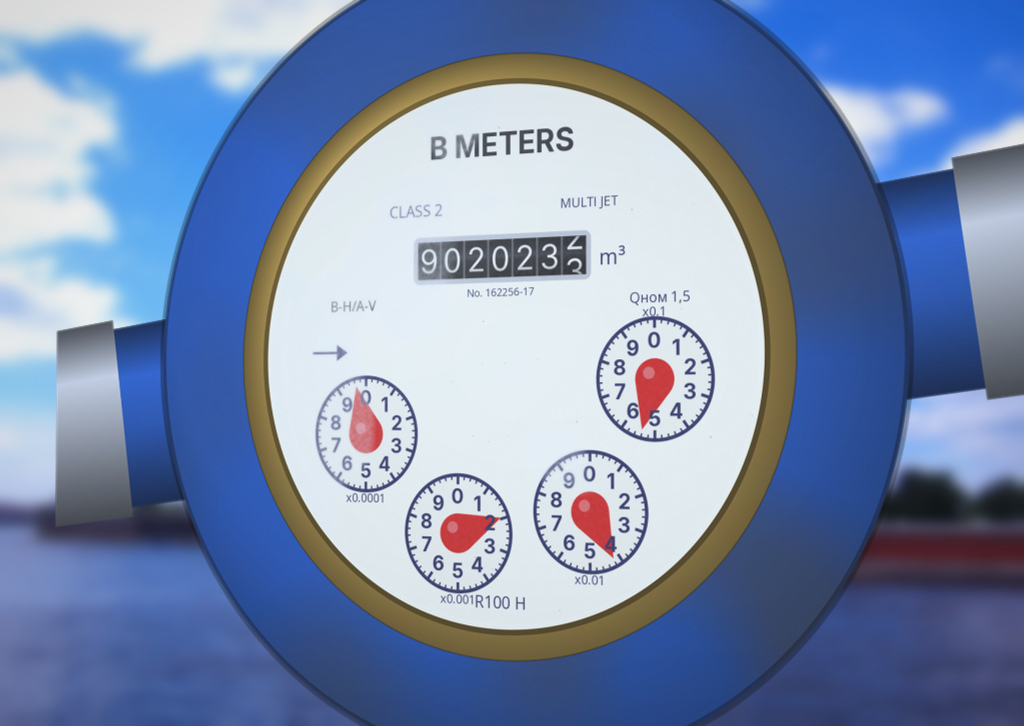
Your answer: **9020232.5419** m³
